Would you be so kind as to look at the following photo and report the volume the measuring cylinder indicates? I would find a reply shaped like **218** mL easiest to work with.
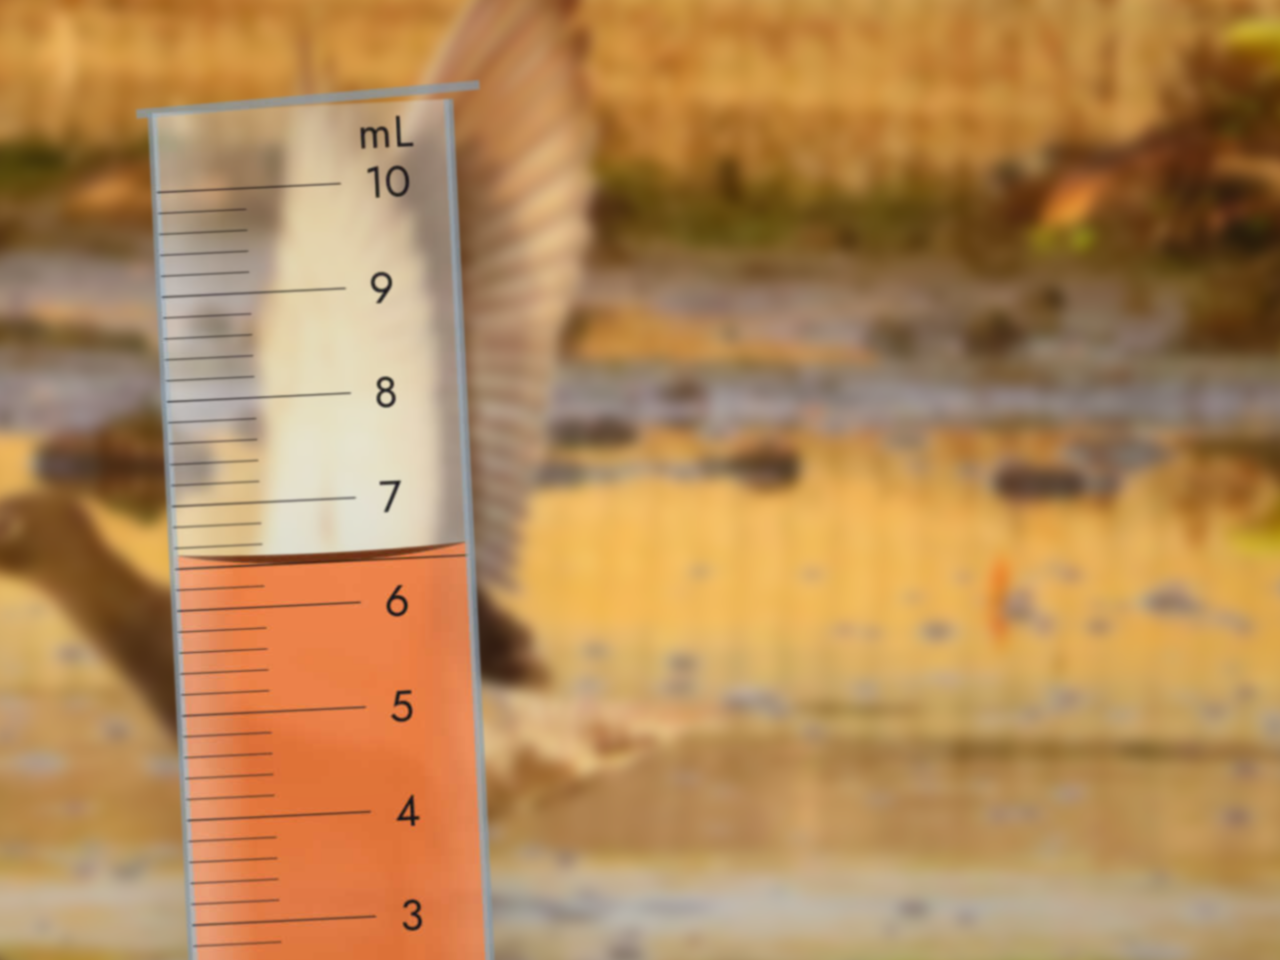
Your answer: **6.4** mL
